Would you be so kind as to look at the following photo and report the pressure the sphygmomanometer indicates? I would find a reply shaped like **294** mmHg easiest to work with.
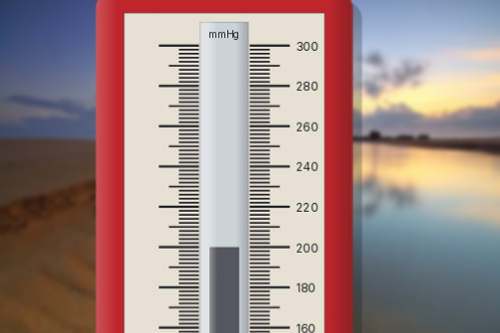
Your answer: **200** mmHg
